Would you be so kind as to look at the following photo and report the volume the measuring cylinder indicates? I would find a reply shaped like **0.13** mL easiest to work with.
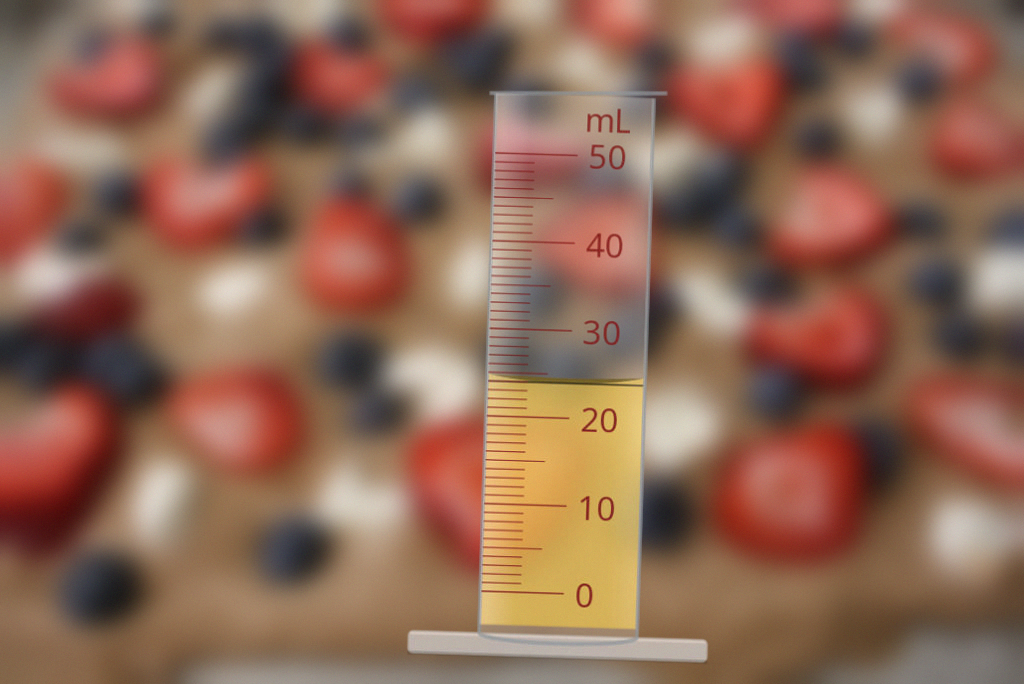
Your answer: **24** mL
